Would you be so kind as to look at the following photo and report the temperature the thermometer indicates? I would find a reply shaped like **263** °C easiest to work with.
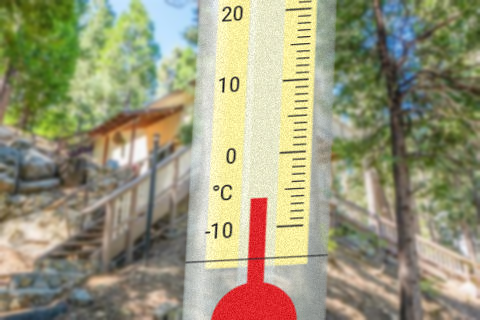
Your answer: **-6** °C
